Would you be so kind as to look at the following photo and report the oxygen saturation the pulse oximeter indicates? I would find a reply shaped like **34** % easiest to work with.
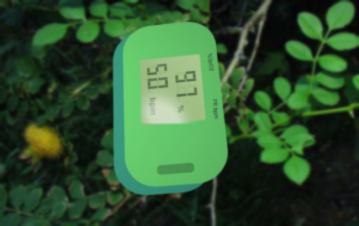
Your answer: **97** %
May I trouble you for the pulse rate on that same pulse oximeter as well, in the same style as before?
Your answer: **50** bpm
